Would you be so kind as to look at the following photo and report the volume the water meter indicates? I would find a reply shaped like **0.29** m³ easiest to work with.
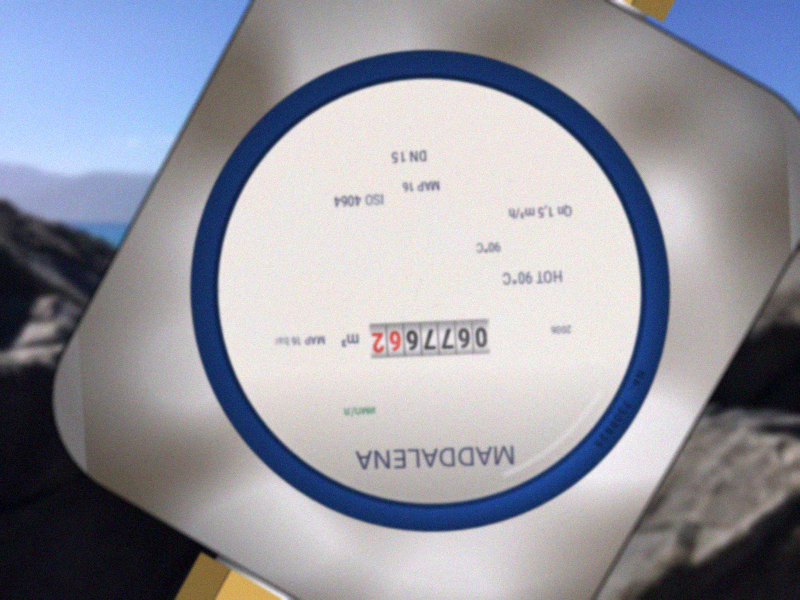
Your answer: **6776.62** m³
